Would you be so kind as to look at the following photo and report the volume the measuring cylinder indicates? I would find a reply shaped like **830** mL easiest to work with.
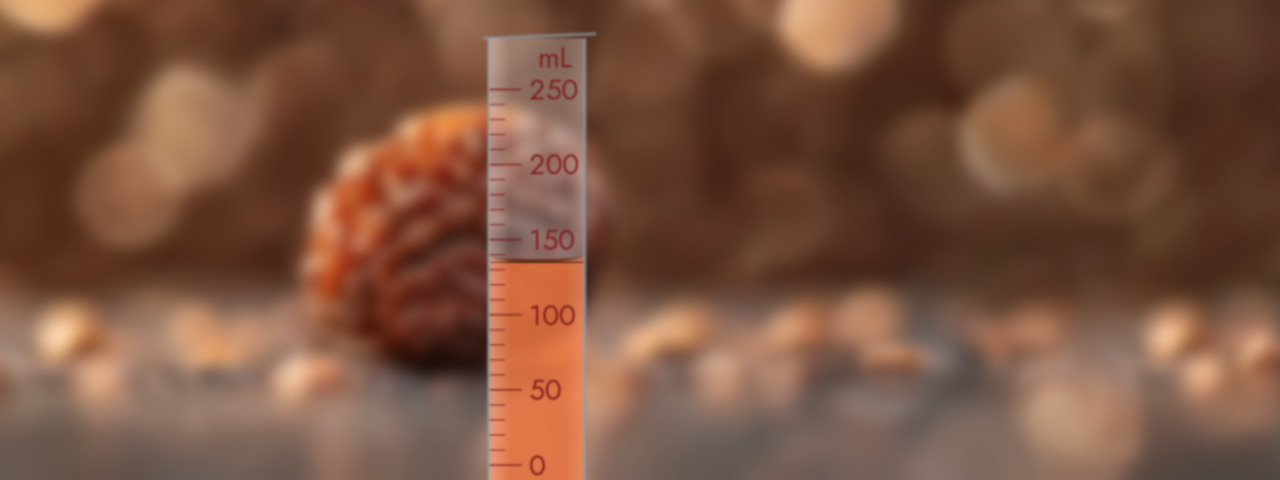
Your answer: **135** mL
